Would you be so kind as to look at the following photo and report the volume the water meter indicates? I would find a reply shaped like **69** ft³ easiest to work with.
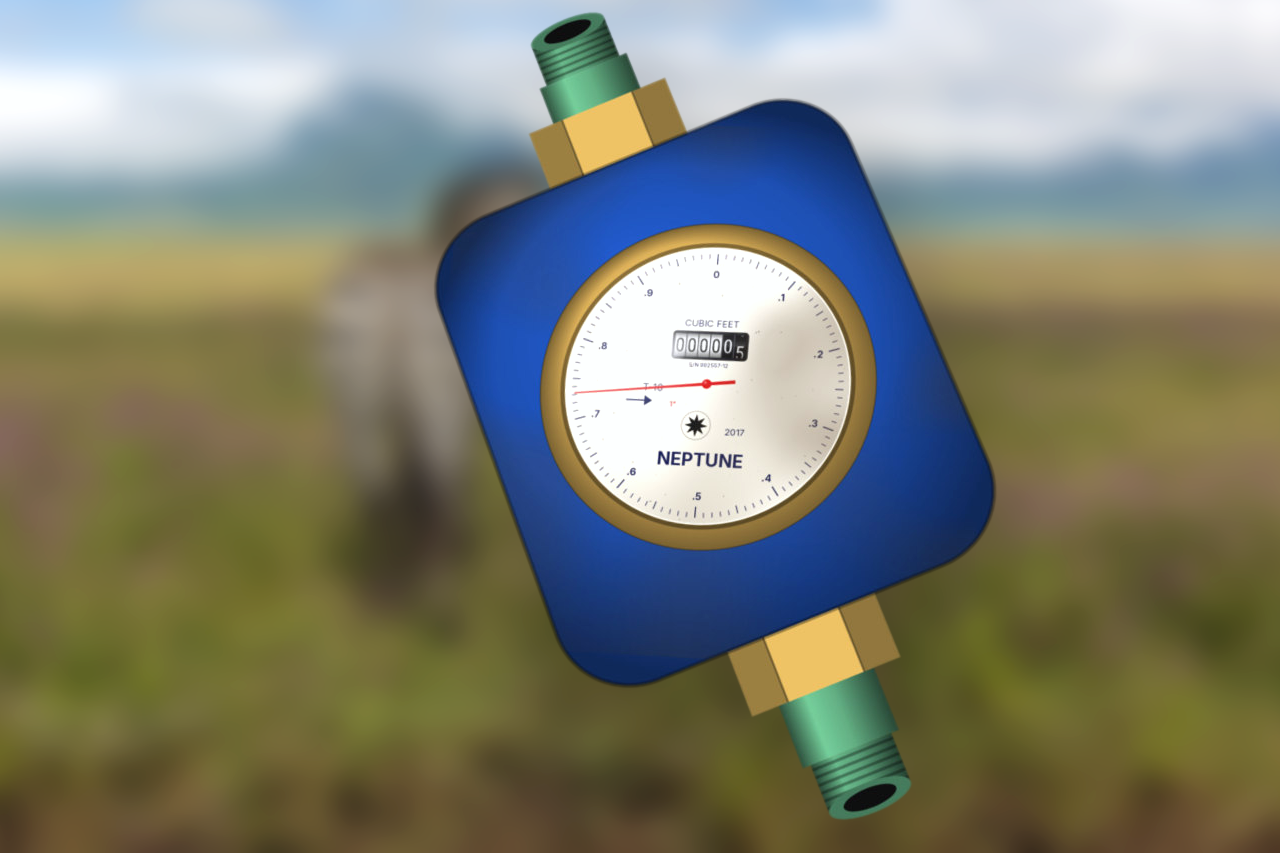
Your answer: **4.73** ft³
